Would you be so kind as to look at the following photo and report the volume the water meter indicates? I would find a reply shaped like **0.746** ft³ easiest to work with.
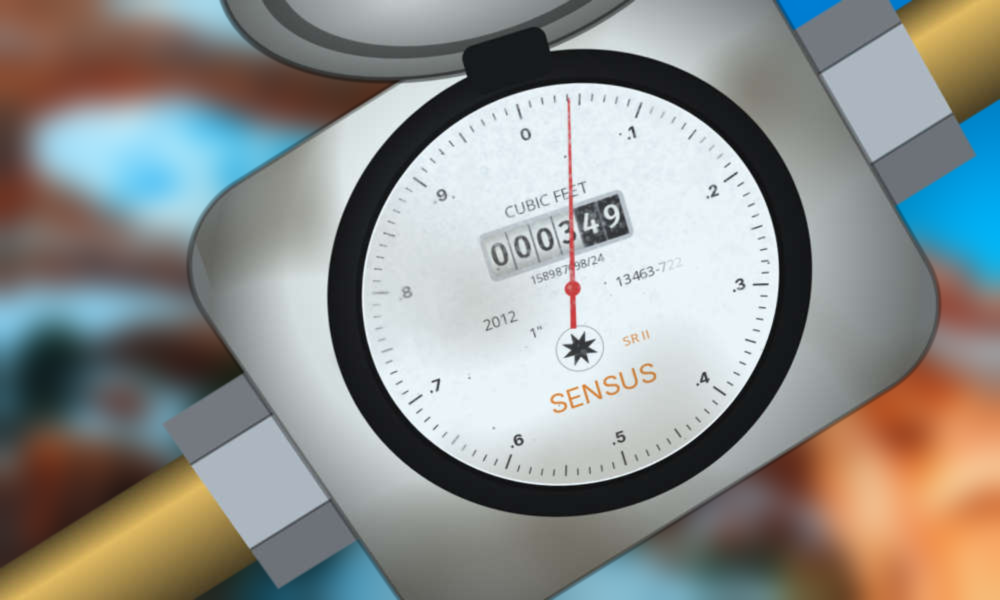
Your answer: **349.04** ft³
